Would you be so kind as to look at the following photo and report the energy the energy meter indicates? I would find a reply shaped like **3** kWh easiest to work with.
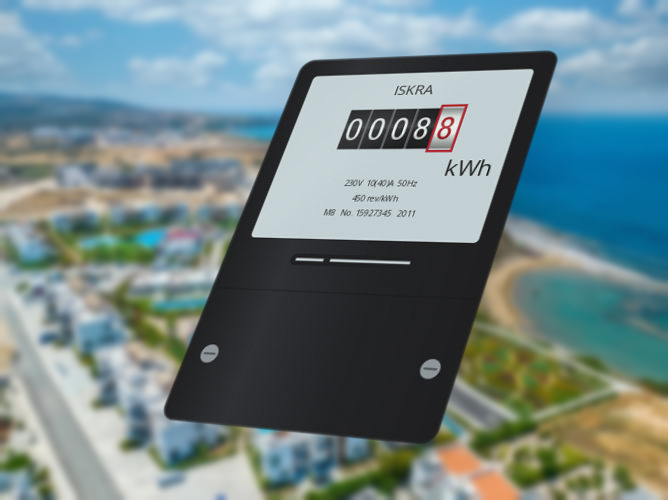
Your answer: **8.8** kWh
